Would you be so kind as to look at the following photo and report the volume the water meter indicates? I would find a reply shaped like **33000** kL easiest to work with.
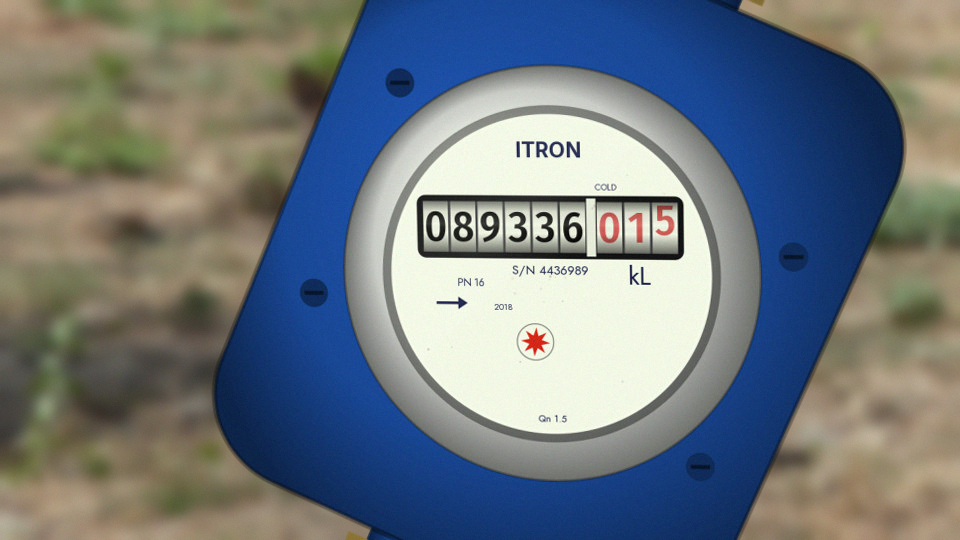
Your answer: **89336.015** kL
